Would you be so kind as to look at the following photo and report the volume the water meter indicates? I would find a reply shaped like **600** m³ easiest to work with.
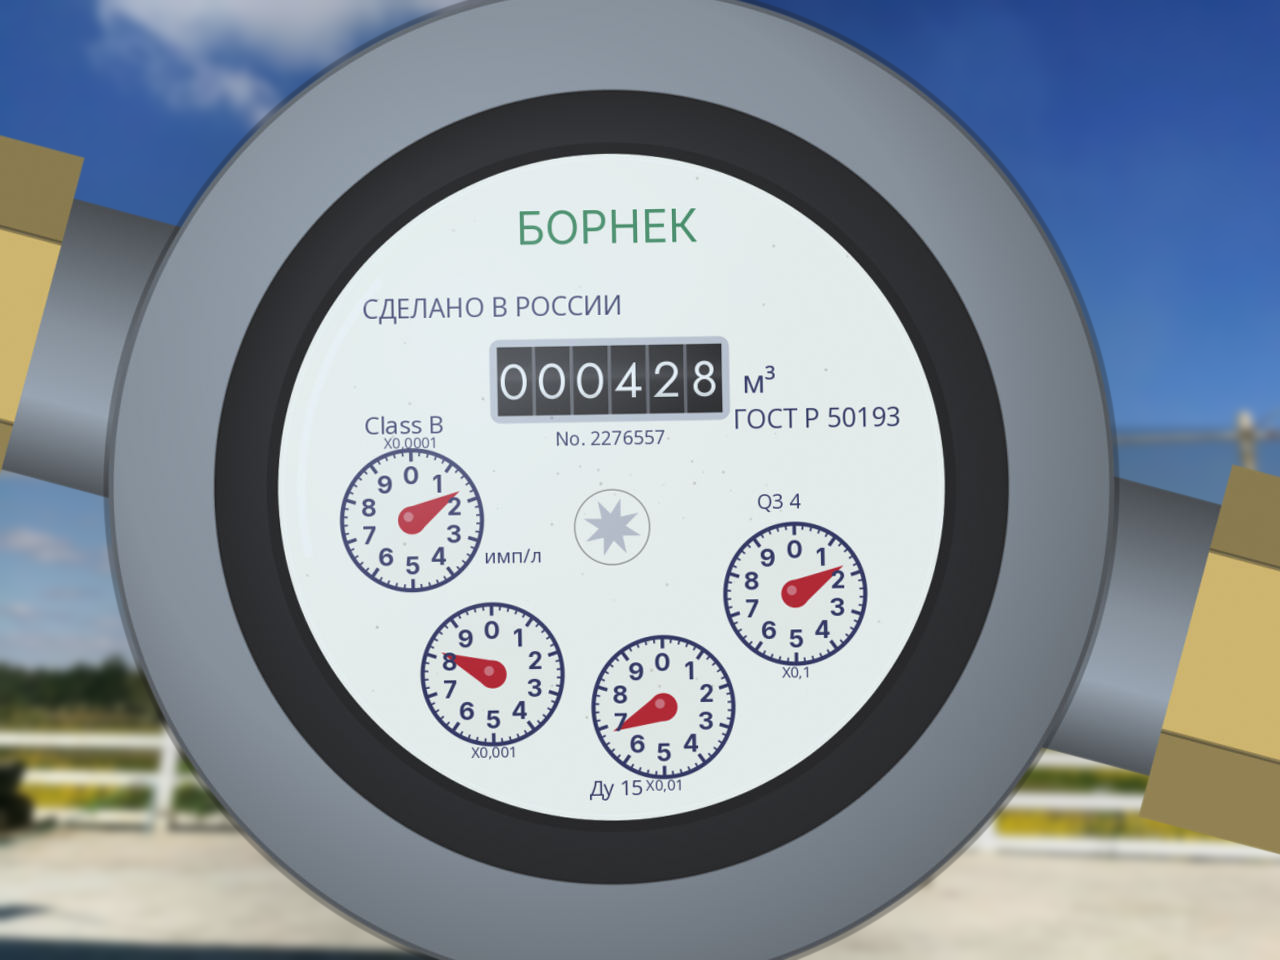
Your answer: **428.1681** m³
